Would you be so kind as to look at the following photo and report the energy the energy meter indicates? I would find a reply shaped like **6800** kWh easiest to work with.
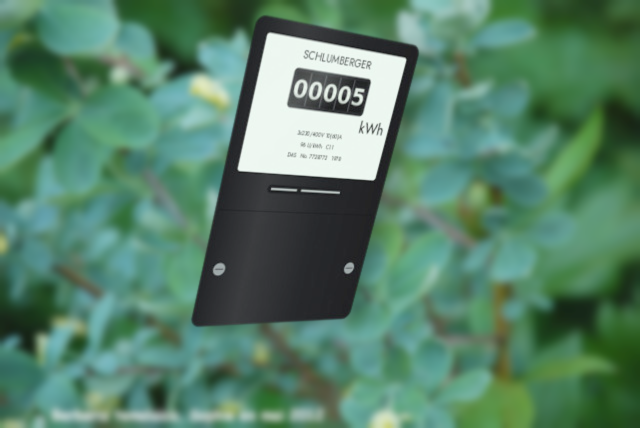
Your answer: **5** kWh
